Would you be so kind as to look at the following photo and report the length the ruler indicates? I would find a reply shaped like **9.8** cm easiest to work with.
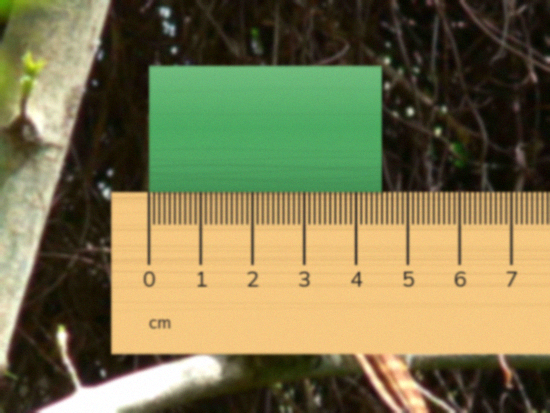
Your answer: **4.5** cm
